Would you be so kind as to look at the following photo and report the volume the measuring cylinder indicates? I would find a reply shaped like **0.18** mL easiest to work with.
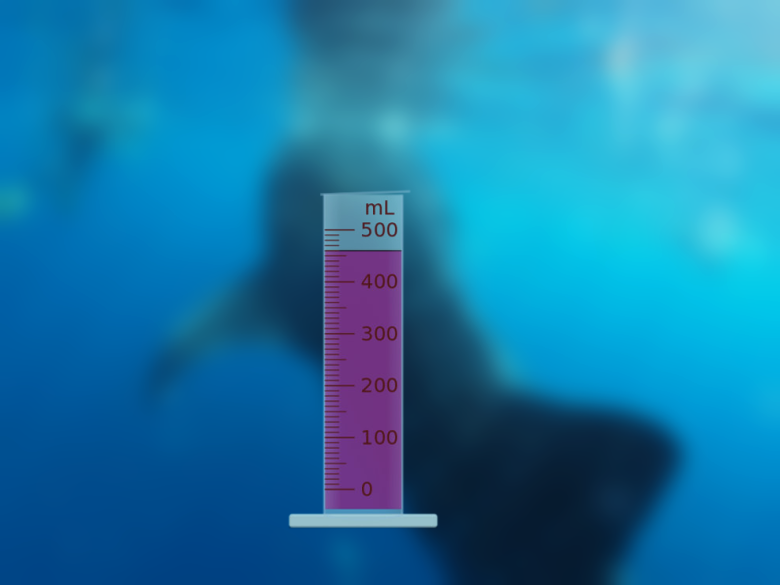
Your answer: **460** mL
